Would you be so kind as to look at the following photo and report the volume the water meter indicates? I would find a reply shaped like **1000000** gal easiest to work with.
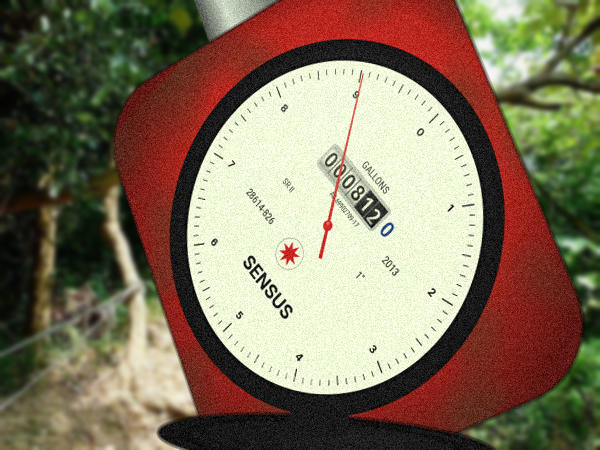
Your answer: **8119.0** gal
